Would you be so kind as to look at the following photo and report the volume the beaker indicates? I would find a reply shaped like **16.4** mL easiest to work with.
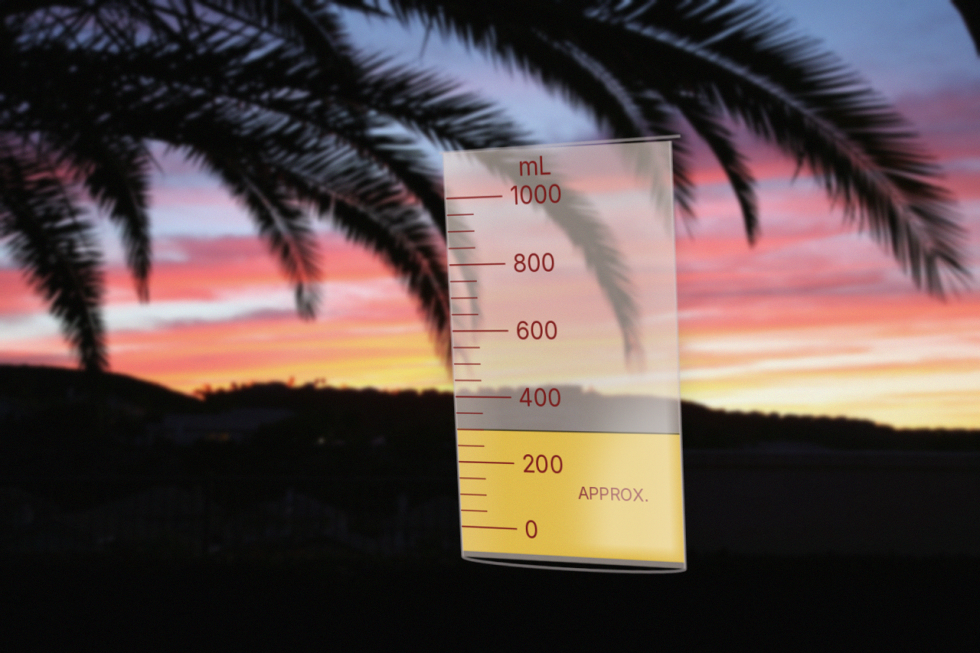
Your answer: **300** mL
